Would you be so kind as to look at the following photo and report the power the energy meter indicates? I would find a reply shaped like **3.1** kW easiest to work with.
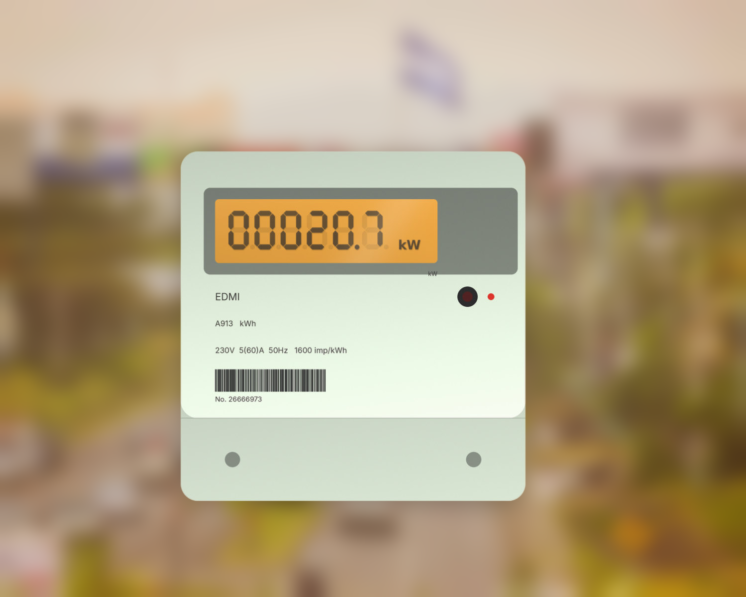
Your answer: **20.7** kW
